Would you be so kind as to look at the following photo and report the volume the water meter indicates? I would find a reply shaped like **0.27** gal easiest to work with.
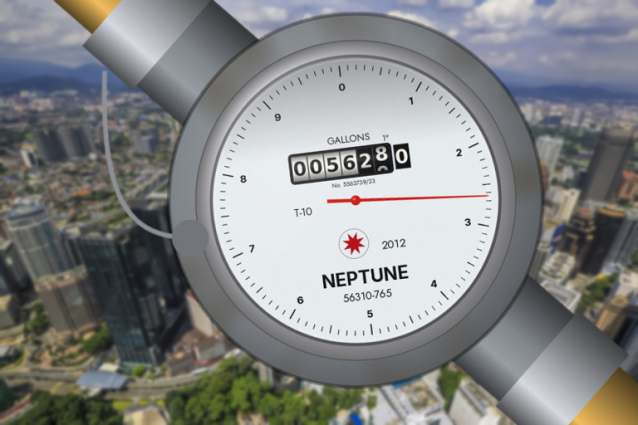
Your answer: **56282.6** gal
